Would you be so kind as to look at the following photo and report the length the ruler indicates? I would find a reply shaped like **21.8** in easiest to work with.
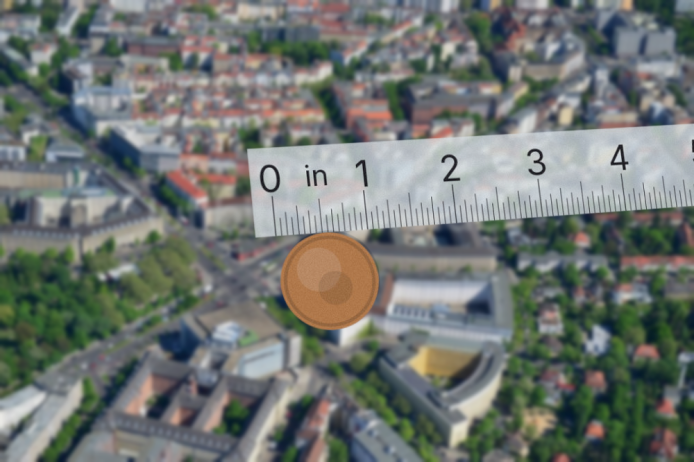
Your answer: **1.0625** in
